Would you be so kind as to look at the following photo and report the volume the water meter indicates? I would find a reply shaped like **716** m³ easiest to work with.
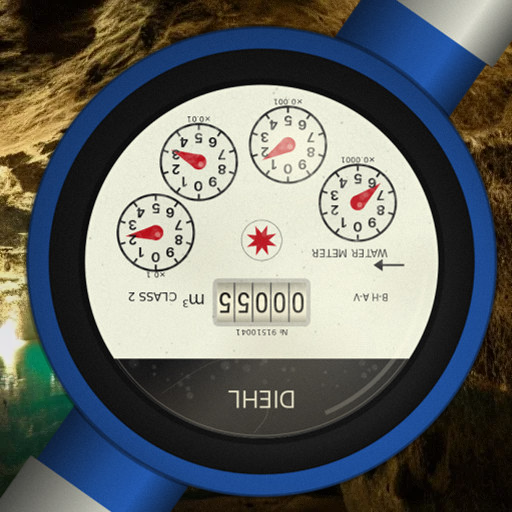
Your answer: **55.2316** m³
